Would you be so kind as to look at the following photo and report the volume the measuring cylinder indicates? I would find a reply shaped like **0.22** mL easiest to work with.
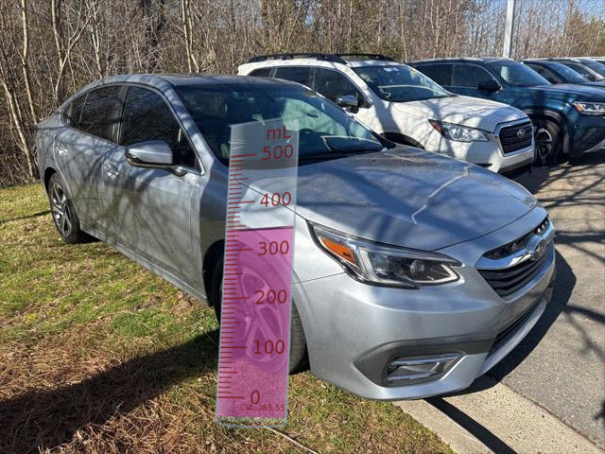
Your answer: **340** mL
